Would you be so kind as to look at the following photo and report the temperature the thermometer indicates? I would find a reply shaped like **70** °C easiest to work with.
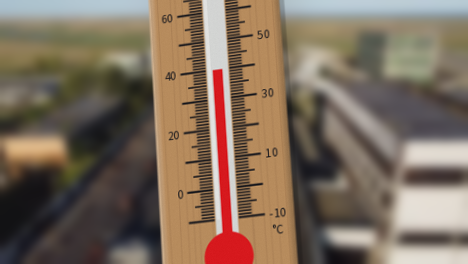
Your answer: **40** °C
